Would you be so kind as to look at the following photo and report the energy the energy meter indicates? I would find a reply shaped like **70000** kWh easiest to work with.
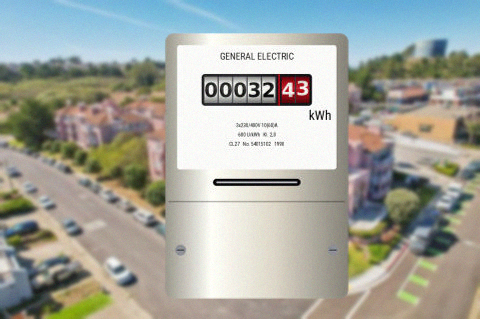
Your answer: **32.43** kWh
